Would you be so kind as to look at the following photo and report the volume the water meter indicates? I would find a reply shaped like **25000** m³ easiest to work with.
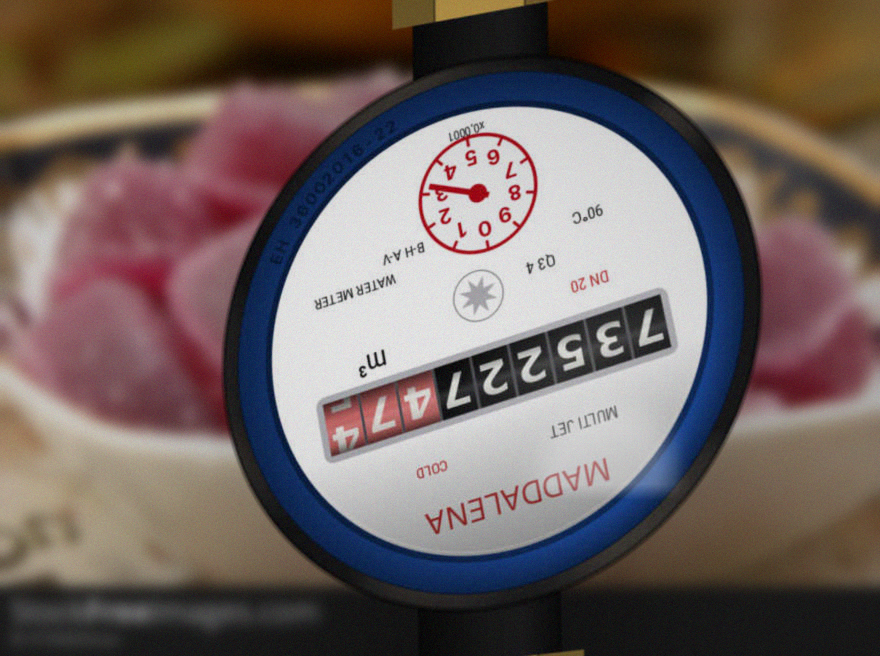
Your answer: **735227.4743** m³
